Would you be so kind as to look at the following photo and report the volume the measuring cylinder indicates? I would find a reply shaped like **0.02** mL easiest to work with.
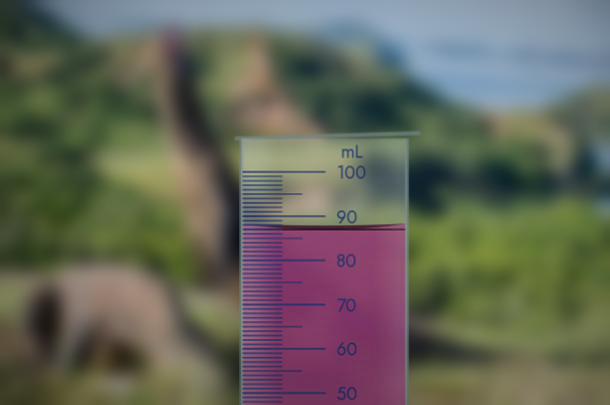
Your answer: **87** mL
